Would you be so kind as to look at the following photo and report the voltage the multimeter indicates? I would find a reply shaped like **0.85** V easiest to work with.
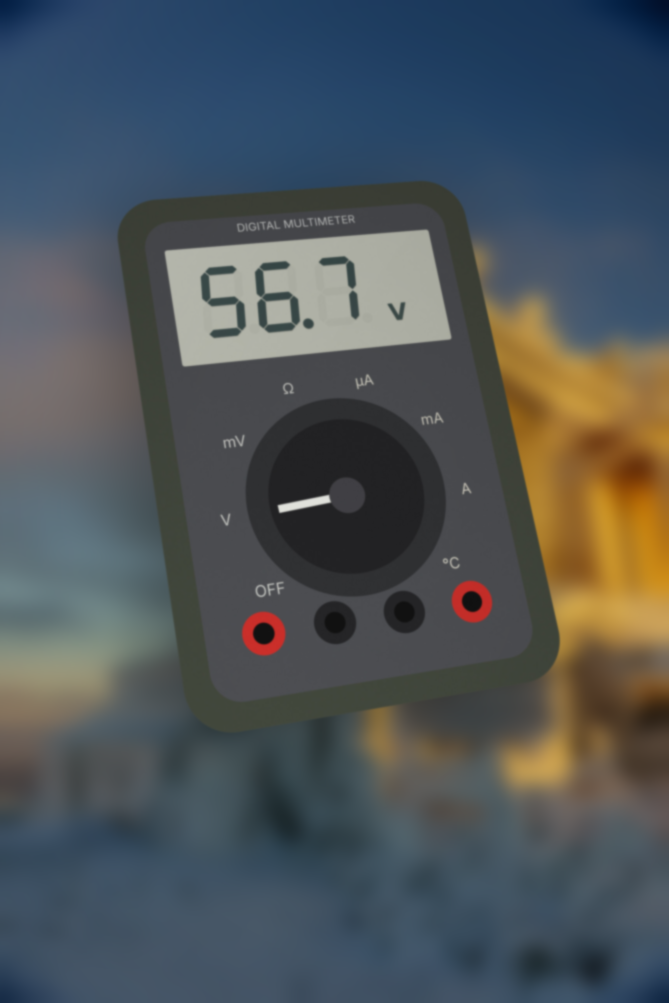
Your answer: **56.7** V
